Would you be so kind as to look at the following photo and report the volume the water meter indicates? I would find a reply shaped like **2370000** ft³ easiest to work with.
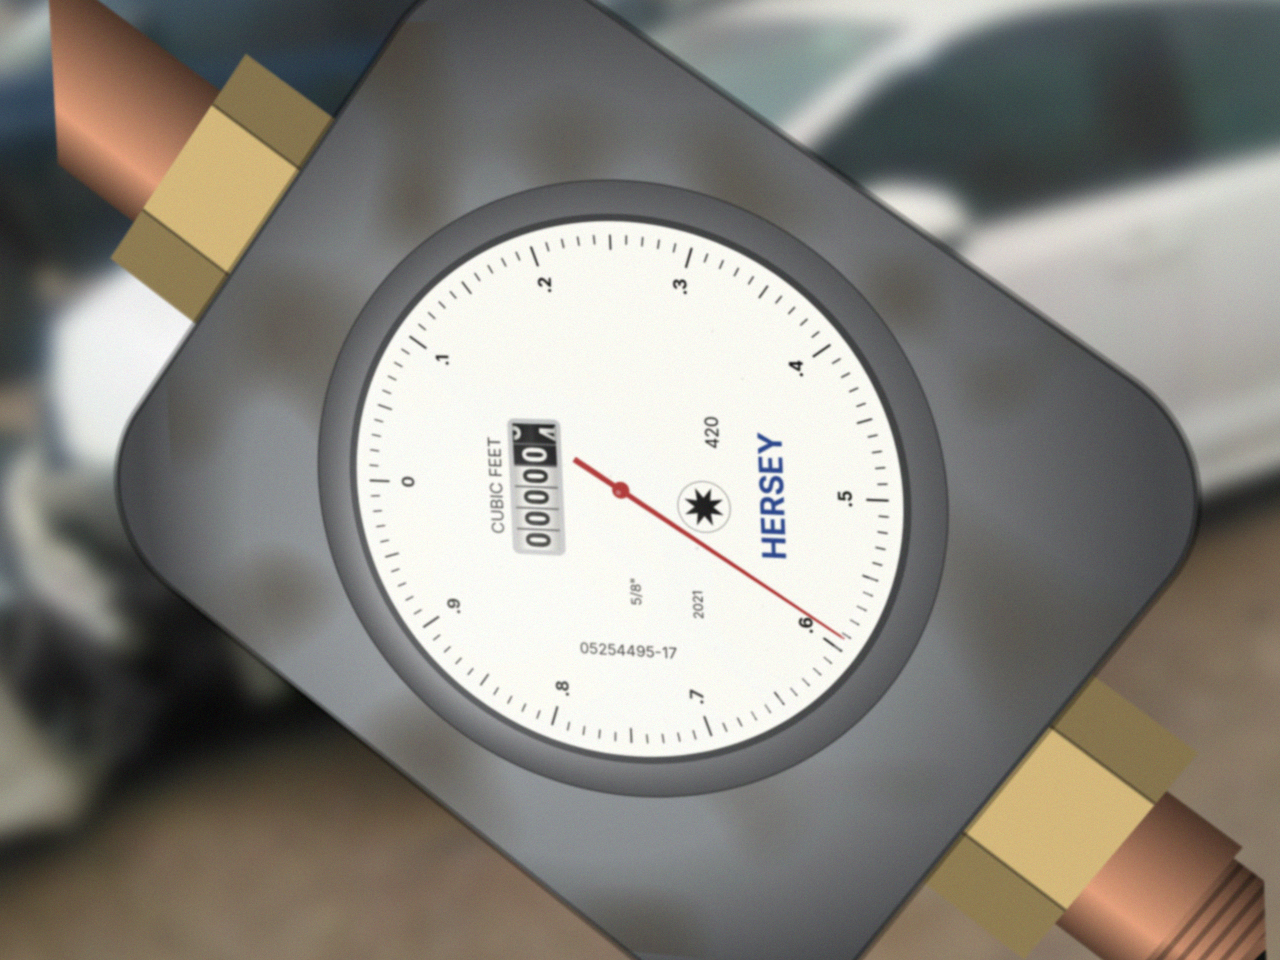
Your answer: **3.59** ft³
